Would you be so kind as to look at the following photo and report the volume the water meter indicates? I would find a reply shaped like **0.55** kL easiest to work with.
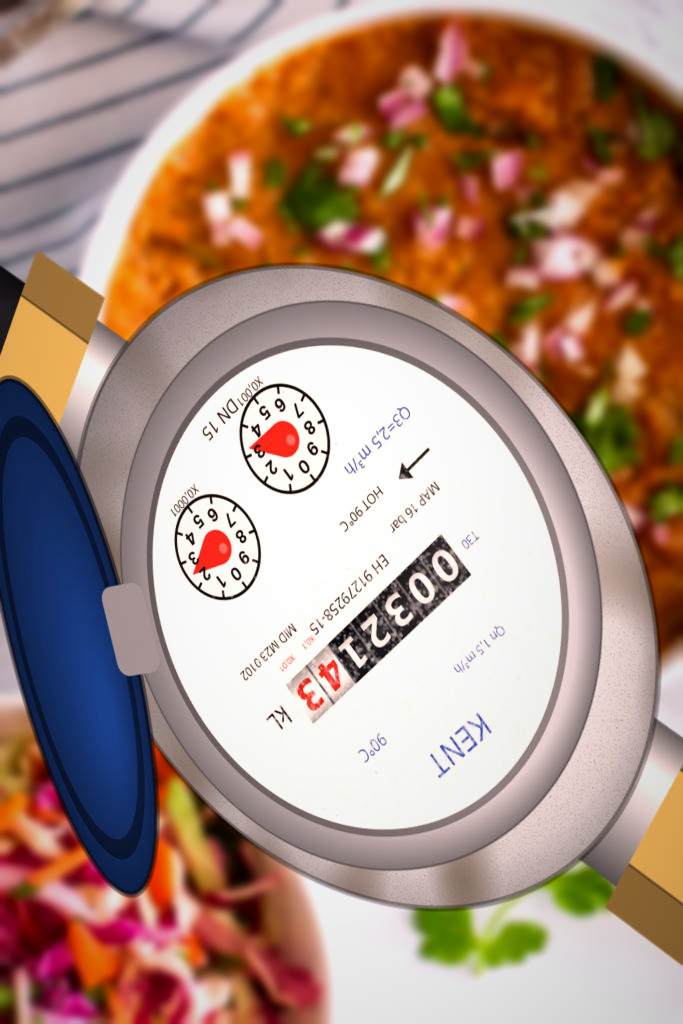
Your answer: **321.4332** kL
